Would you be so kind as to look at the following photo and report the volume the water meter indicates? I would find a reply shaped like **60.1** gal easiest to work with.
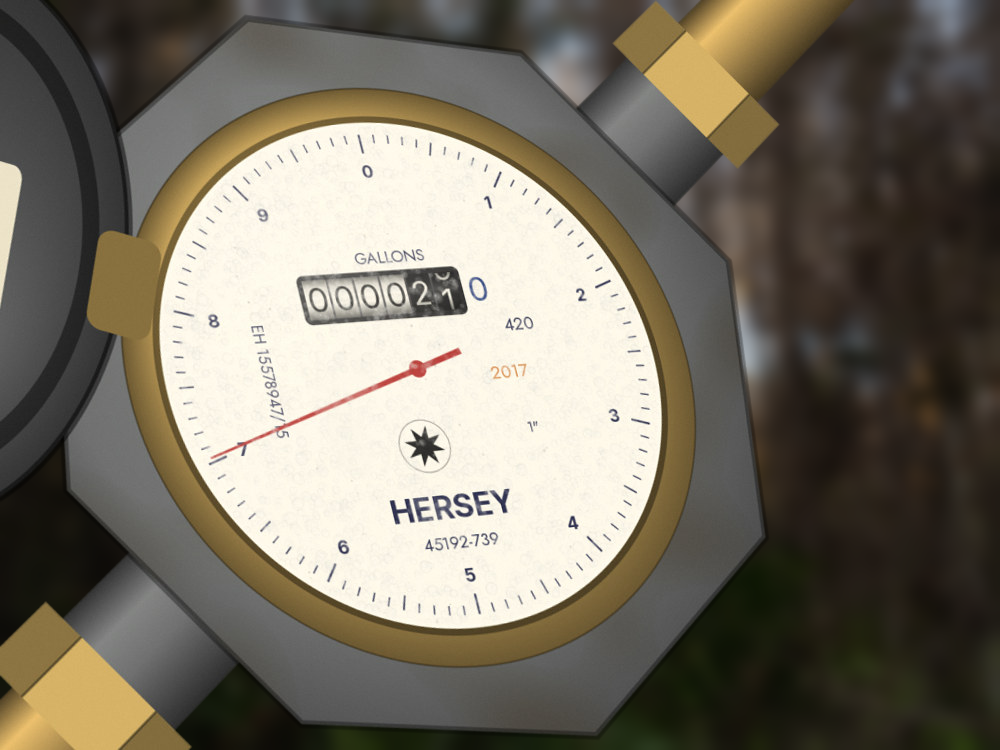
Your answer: **207.0** gal
